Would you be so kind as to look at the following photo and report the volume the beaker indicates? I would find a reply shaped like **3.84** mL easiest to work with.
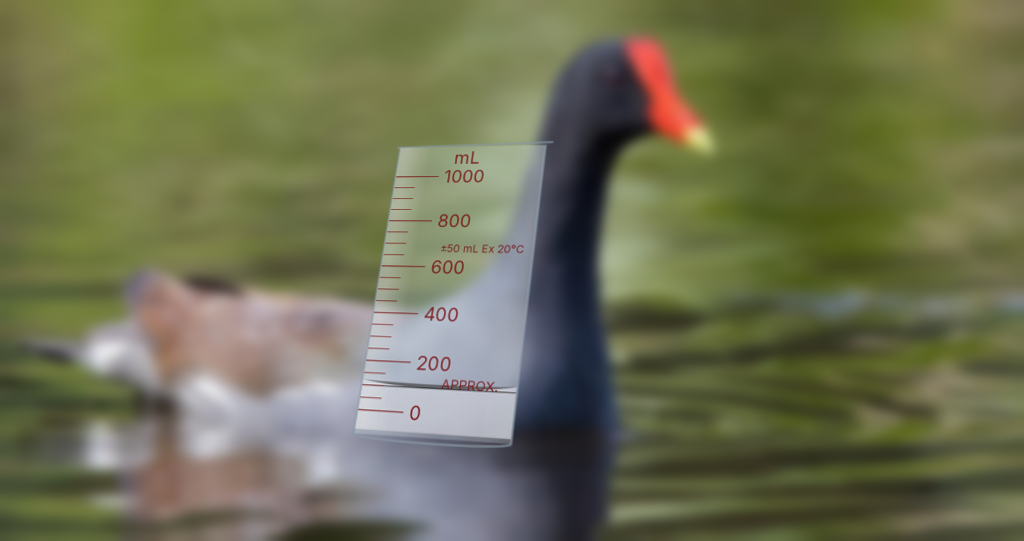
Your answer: **100** mL
